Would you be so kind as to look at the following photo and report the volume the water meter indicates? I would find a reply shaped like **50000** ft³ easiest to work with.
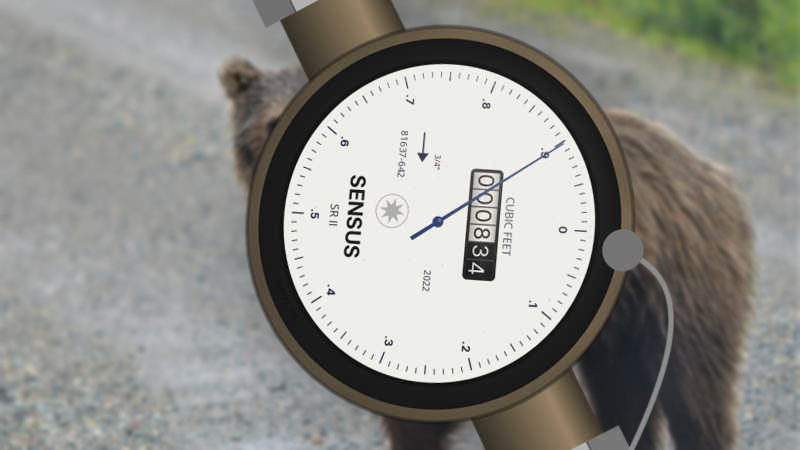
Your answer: **833.90** ft³
